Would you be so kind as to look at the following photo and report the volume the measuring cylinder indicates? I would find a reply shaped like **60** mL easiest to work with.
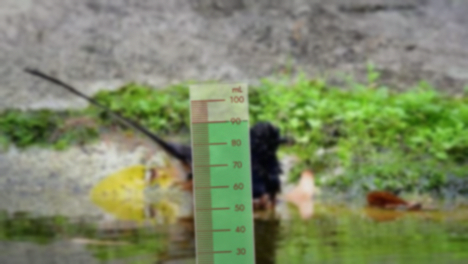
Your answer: **90** mL
